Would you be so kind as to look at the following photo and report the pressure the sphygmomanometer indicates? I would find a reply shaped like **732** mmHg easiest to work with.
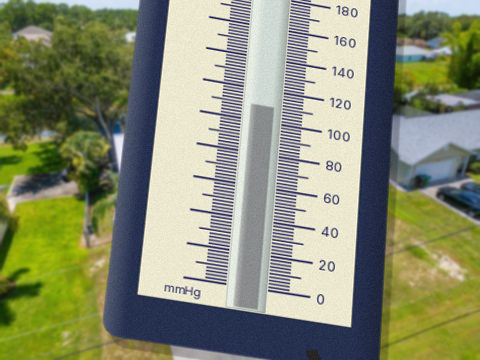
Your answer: **110** mmHg
